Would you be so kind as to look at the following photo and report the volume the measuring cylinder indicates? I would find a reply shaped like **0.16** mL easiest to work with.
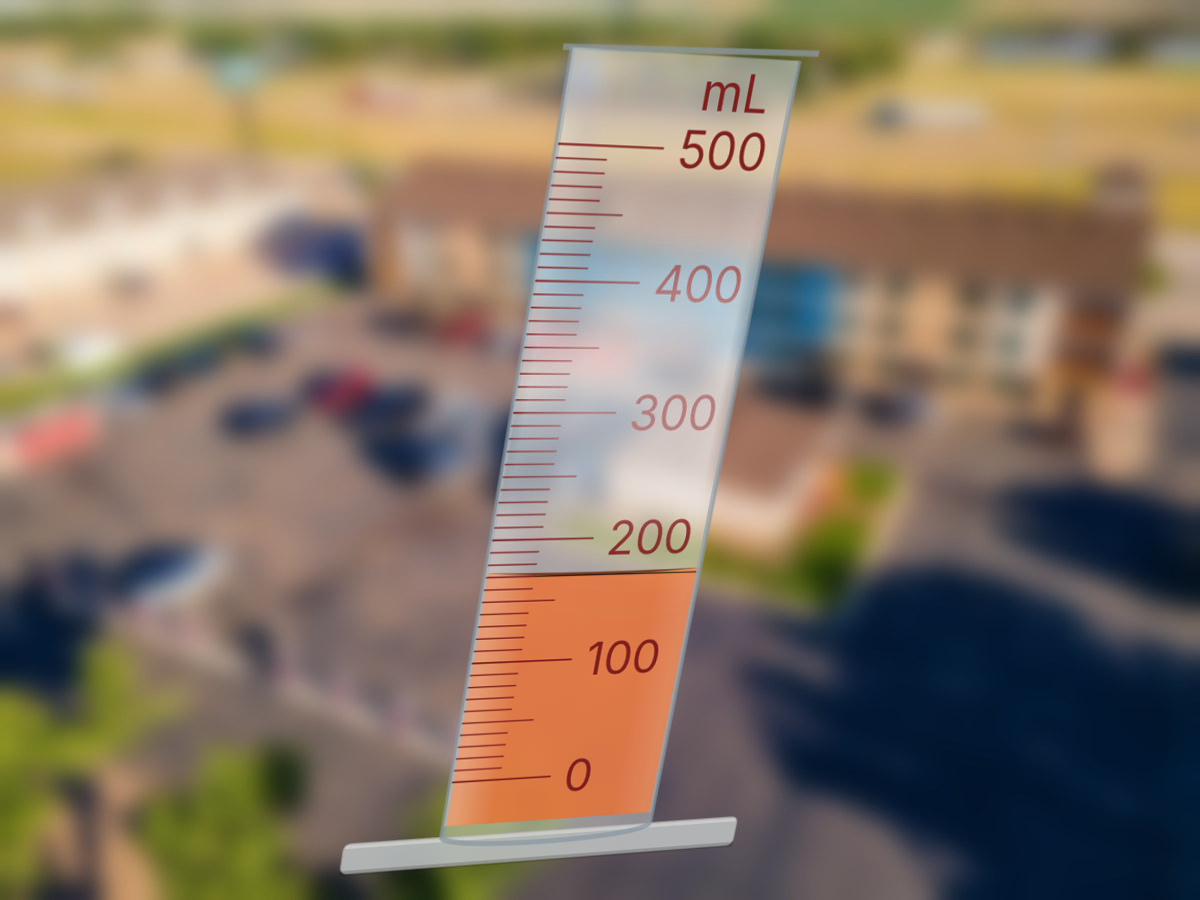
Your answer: **170** mL
